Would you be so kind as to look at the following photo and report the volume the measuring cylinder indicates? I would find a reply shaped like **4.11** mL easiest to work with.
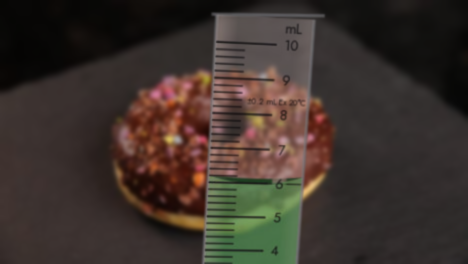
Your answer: **6** mL
